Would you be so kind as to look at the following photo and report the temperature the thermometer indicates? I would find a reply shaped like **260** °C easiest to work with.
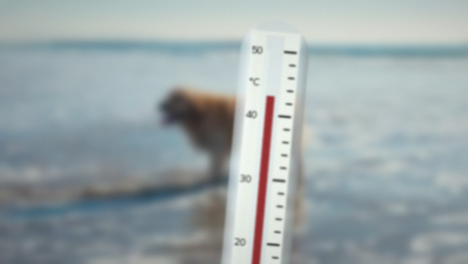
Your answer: **43** °C
